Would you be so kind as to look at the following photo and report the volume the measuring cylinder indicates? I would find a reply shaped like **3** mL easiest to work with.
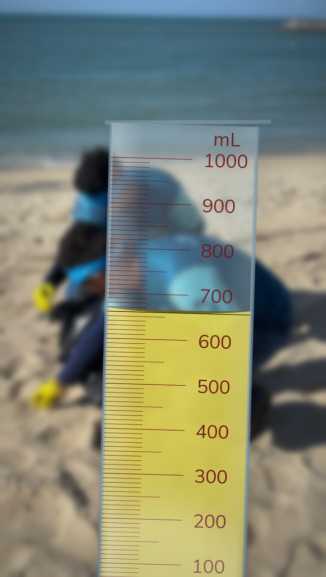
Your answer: **660** mL
